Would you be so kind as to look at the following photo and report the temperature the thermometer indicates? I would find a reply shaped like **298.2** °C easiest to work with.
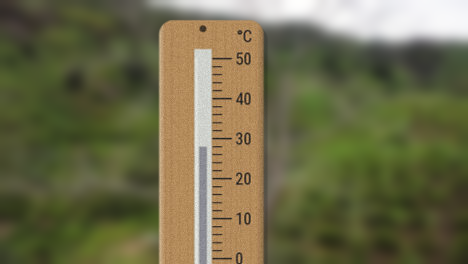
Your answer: **28** °C
